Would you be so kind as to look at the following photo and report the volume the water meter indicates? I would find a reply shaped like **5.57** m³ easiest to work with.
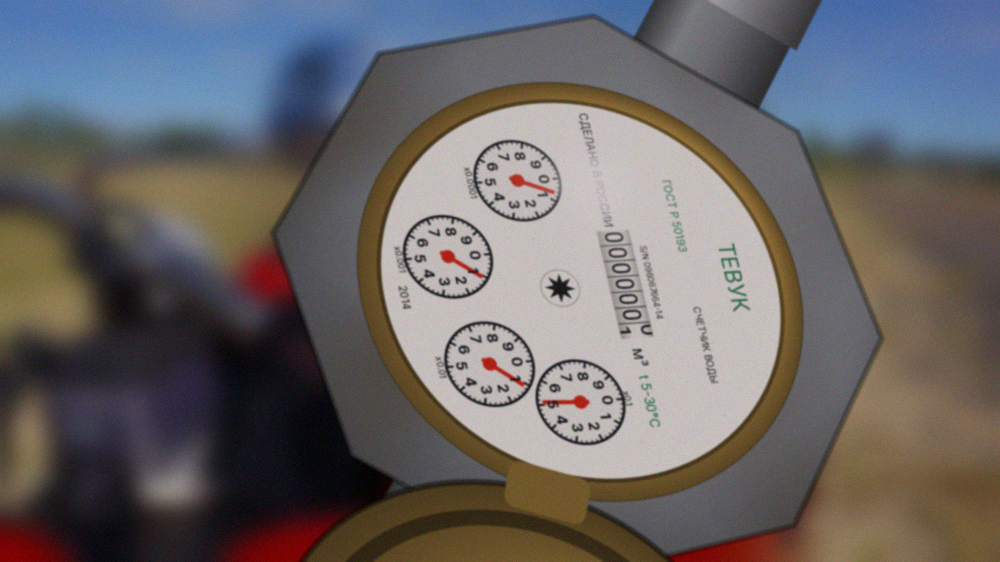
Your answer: **0.5110** m³
